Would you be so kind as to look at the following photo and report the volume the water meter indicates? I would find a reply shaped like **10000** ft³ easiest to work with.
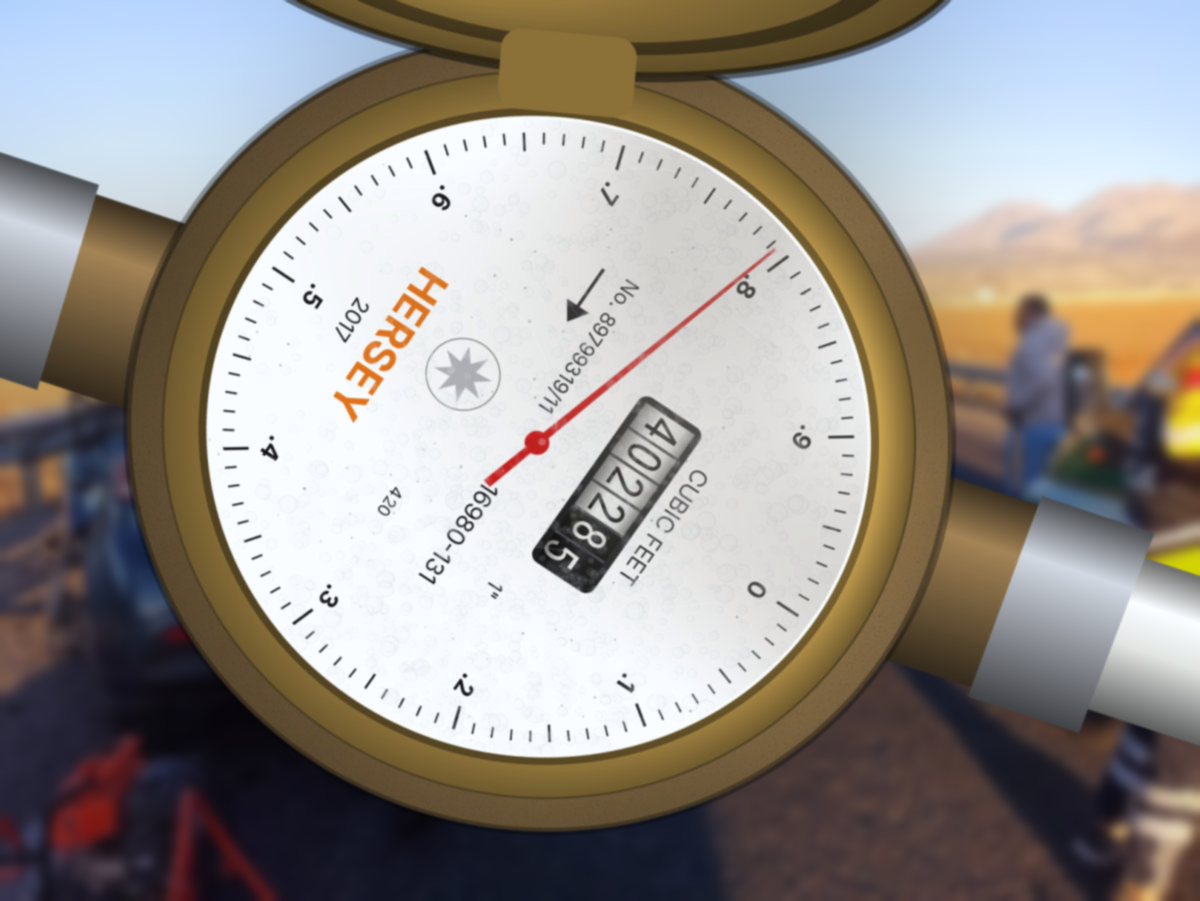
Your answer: **402284.79** ft³
